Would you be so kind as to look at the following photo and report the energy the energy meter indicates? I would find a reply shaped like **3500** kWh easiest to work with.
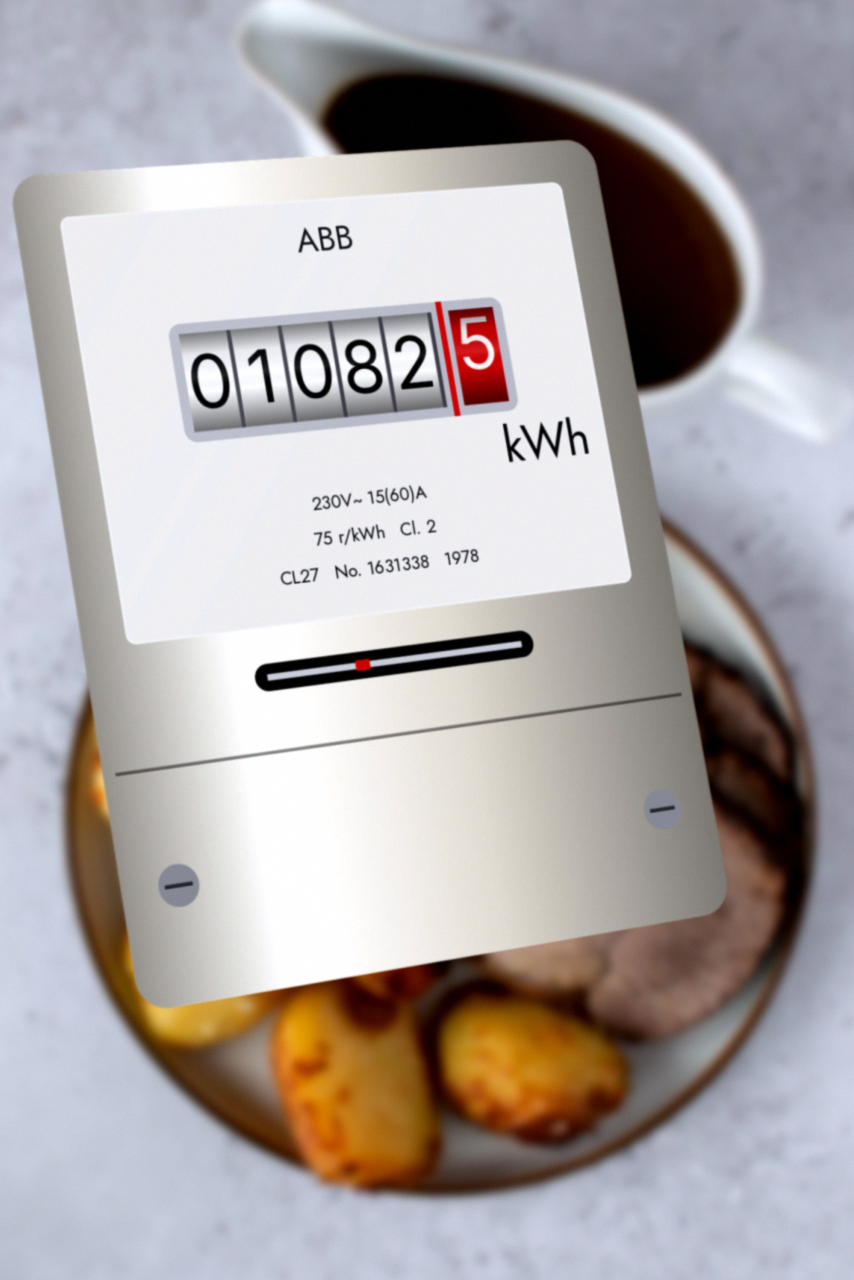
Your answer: **1082.5** kWh
